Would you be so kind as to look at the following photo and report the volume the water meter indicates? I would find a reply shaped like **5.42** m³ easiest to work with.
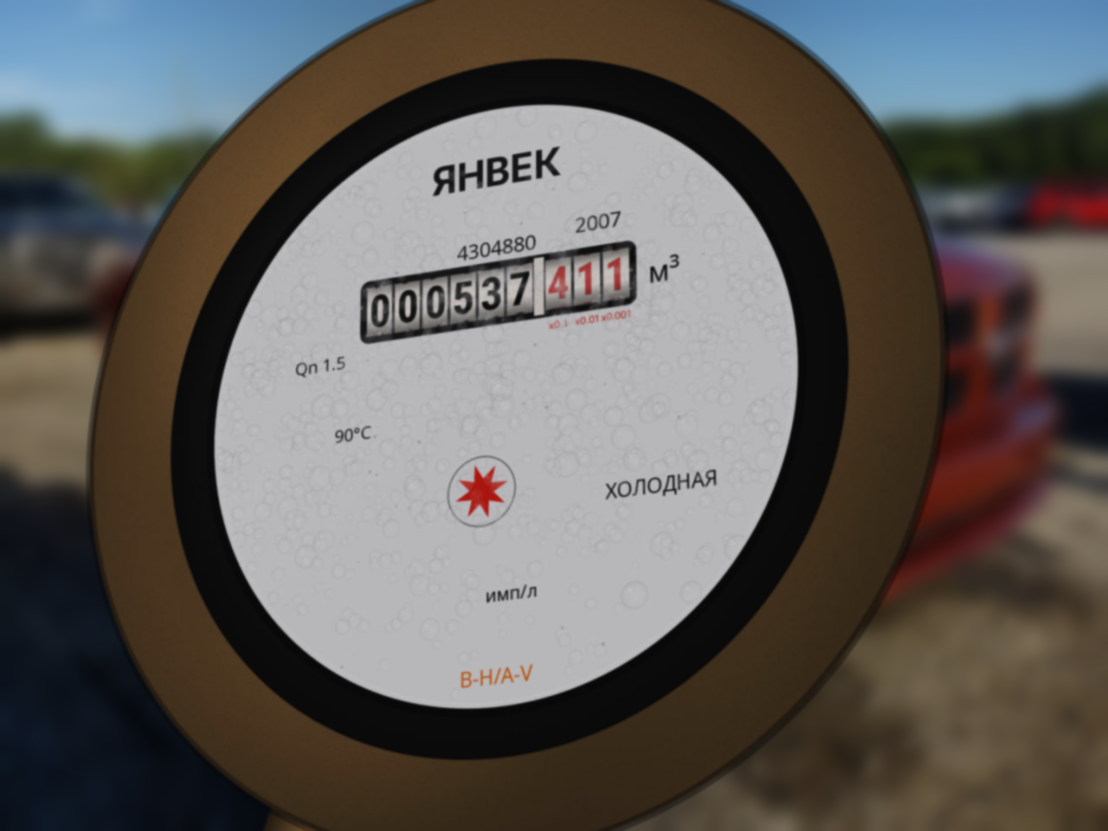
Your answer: **537.411** m³
